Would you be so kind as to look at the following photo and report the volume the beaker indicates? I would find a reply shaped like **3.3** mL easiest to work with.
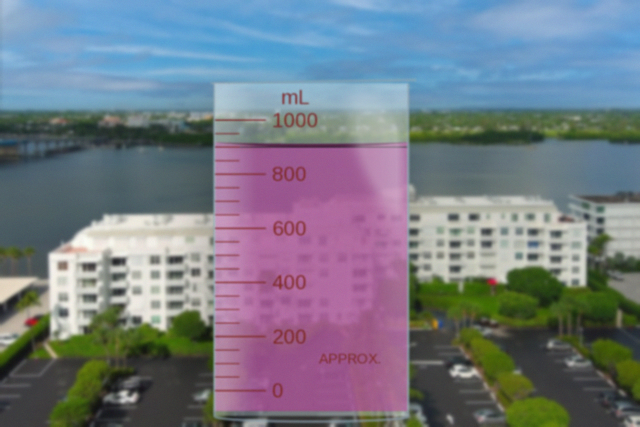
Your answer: **900** mL
